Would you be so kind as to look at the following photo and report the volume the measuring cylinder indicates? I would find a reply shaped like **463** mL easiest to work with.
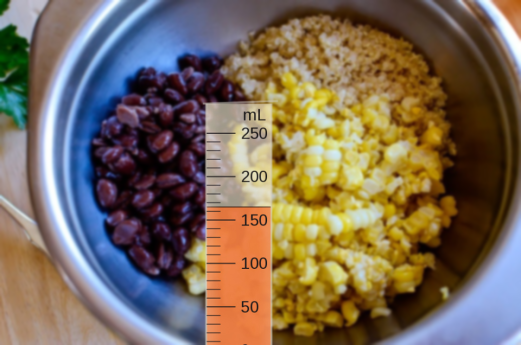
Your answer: **165** mL
